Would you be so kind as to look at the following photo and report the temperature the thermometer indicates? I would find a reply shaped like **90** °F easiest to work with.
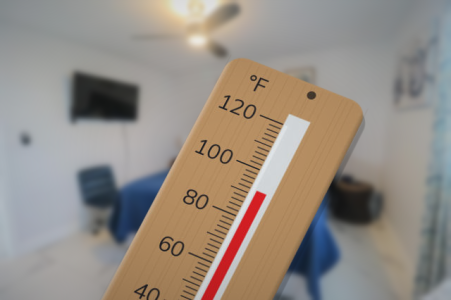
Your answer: **92** °F
